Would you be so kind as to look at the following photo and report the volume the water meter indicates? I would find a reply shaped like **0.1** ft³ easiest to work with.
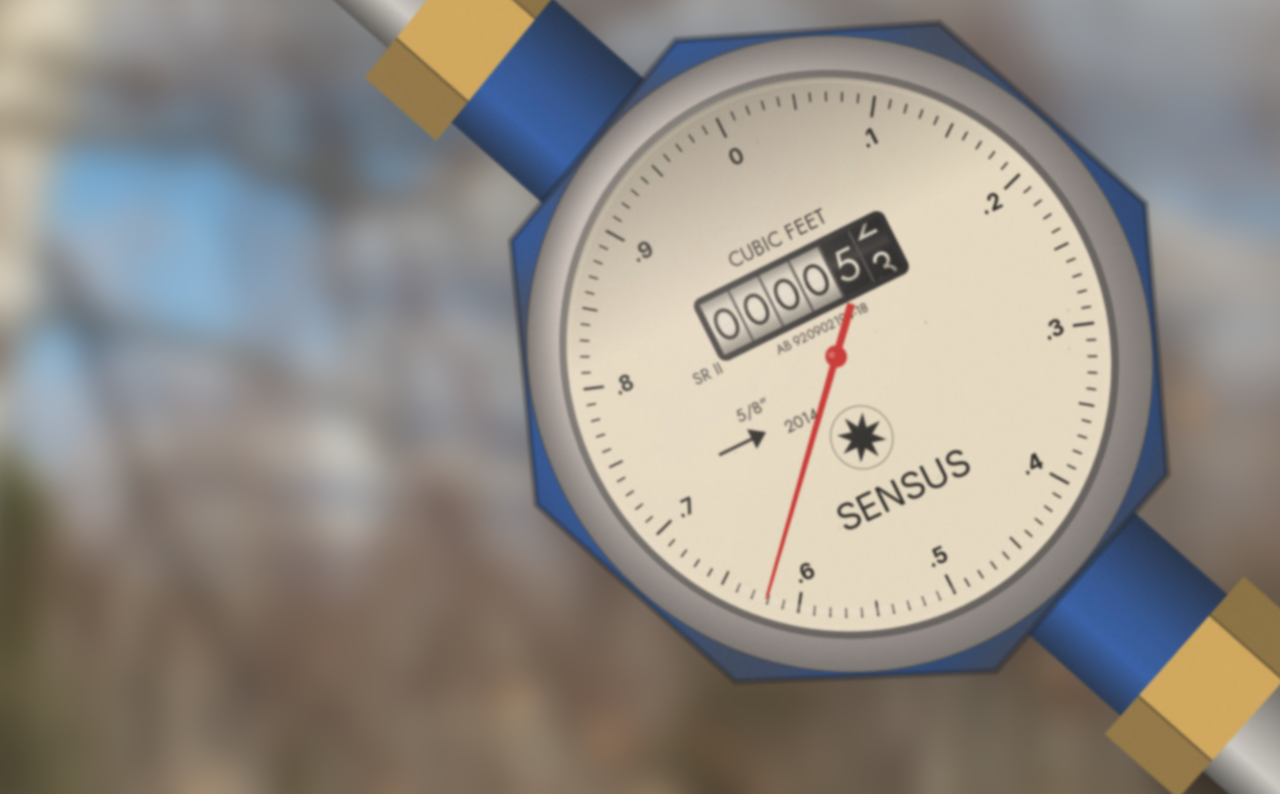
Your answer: **52.62** ft³
